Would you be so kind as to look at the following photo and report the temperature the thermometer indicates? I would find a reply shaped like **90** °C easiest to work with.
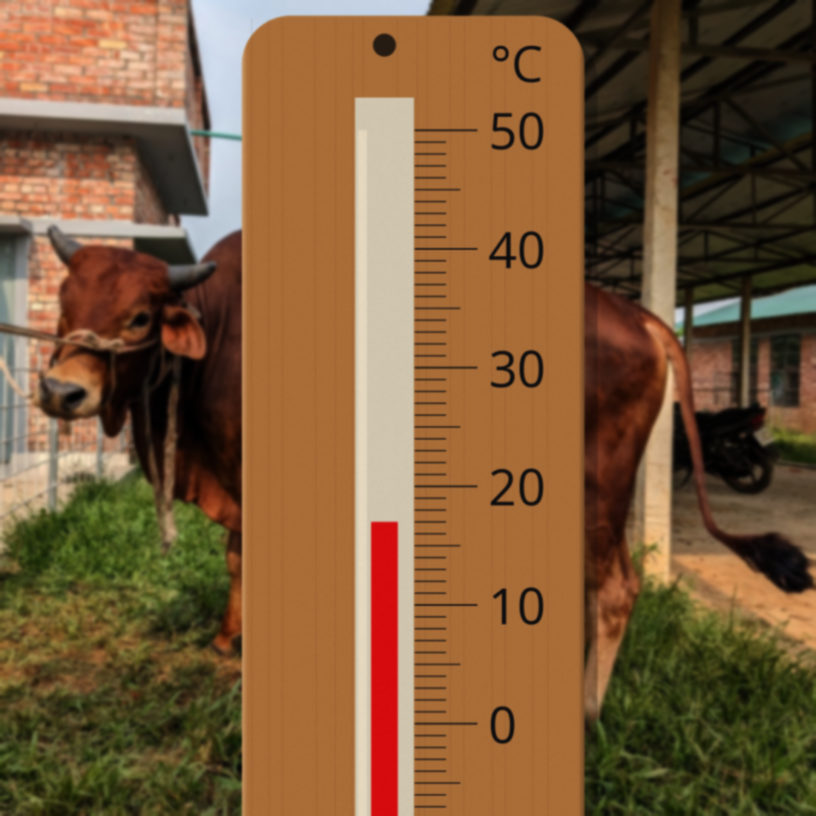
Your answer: **17** °C
